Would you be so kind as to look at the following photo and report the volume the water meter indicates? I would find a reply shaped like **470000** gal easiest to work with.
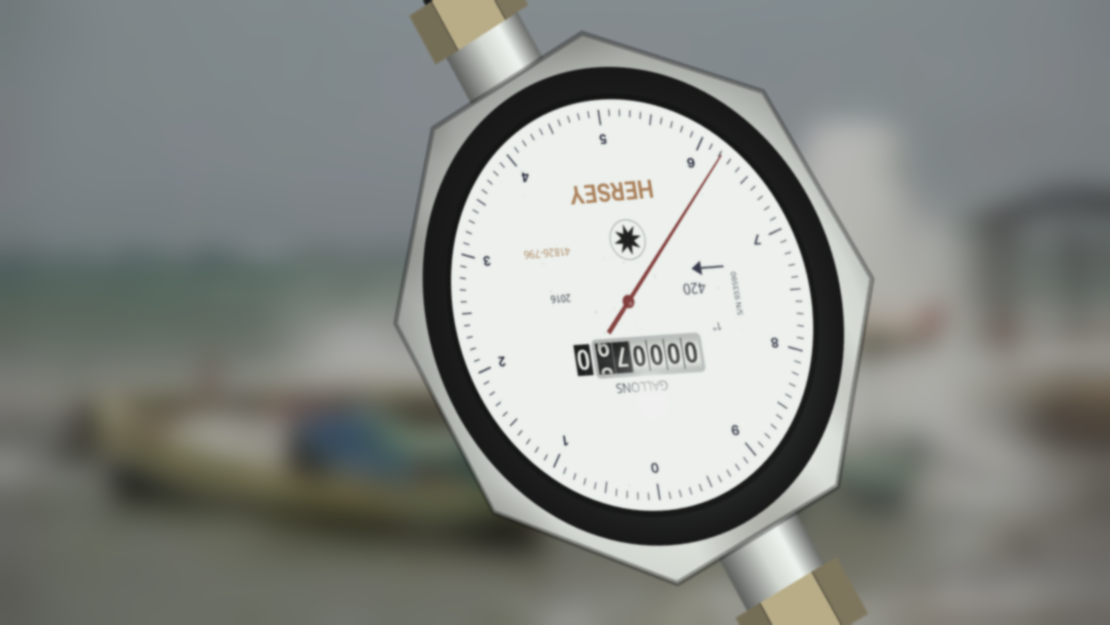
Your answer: **786.2** gal
